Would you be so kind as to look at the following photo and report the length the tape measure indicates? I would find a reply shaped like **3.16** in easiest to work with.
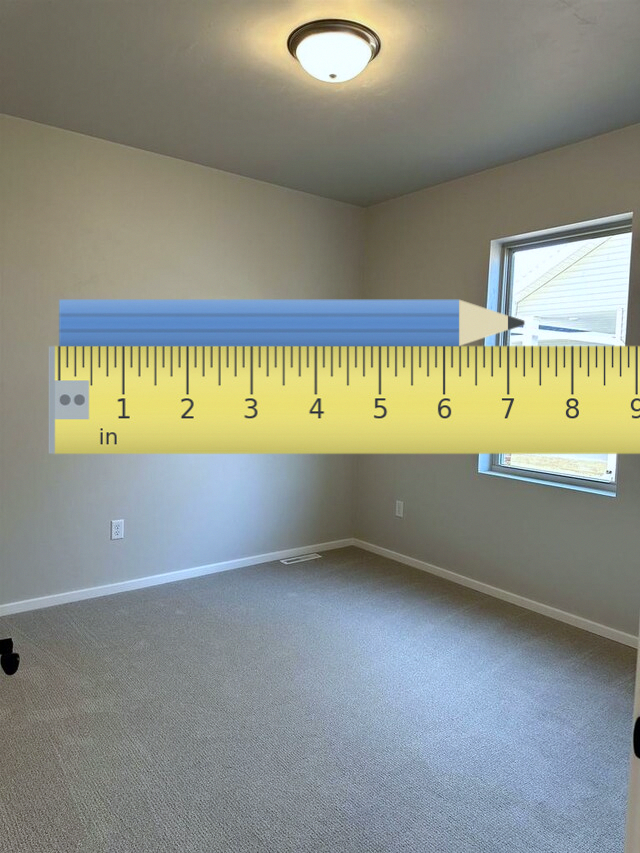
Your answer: **7.25** in
